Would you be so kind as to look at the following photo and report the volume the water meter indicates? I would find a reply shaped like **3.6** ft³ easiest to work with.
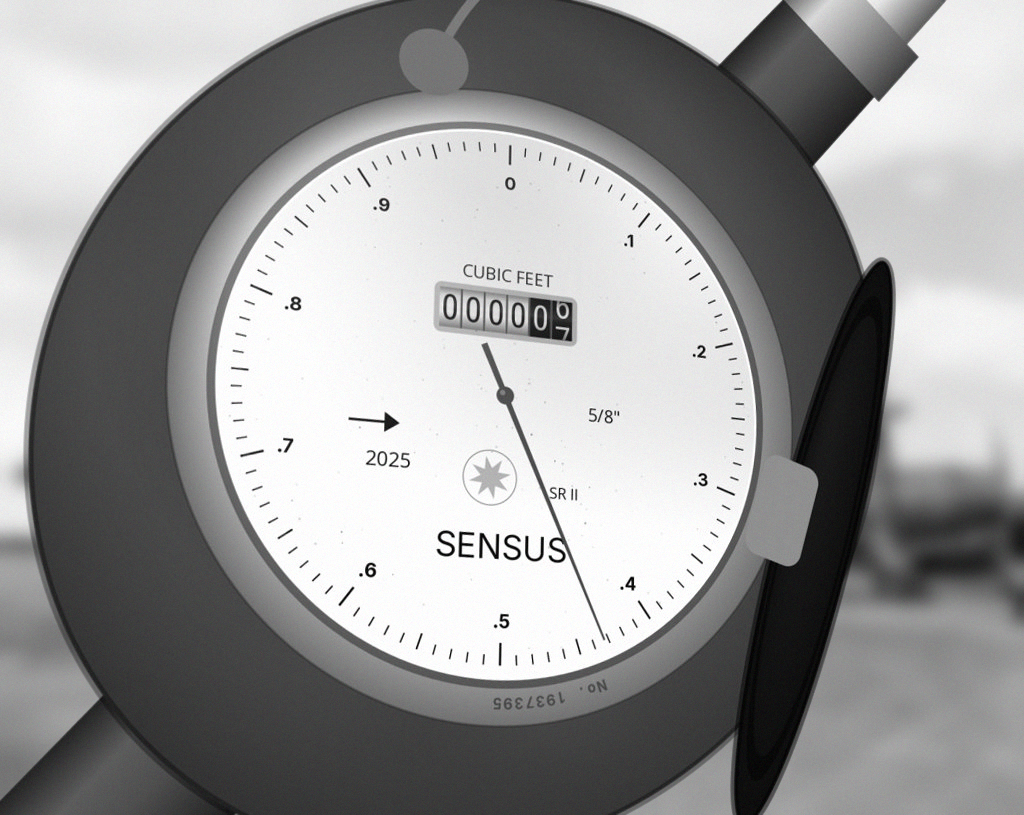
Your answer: **6.43** ft³
